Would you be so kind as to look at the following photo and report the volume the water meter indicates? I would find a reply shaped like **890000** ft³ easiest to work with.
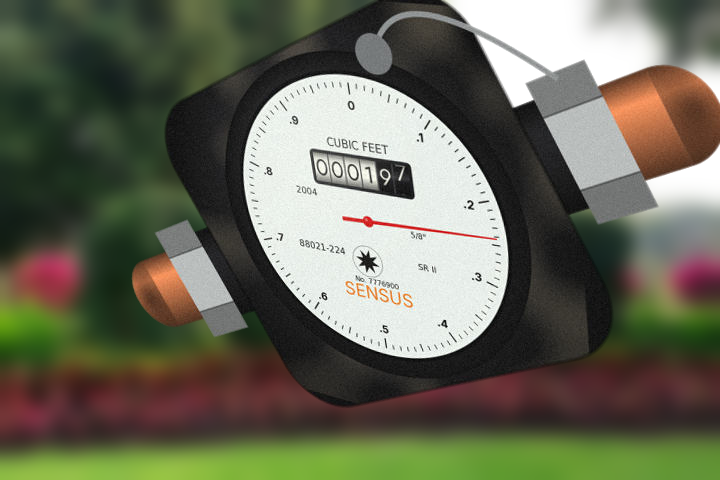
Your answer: **197.24** ft³
